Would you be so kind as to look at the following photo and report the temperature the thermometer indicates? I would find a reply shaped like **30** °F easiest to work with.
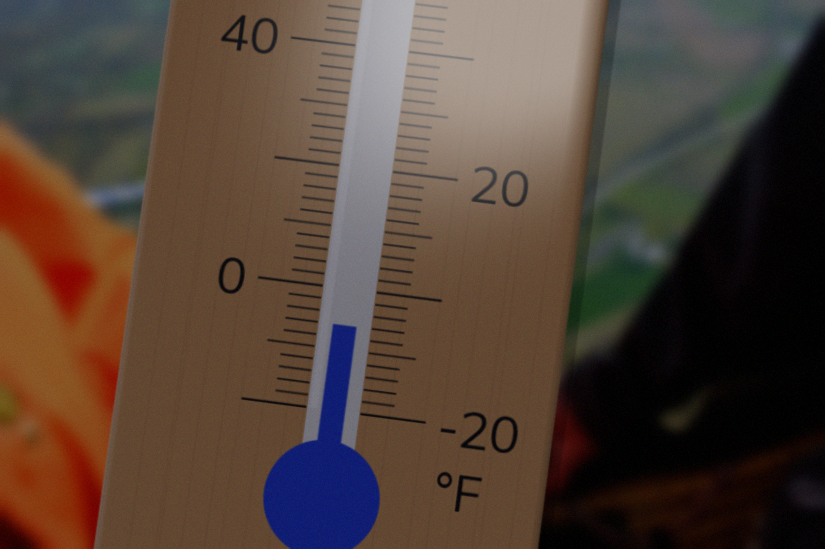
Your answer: **-6** °F
